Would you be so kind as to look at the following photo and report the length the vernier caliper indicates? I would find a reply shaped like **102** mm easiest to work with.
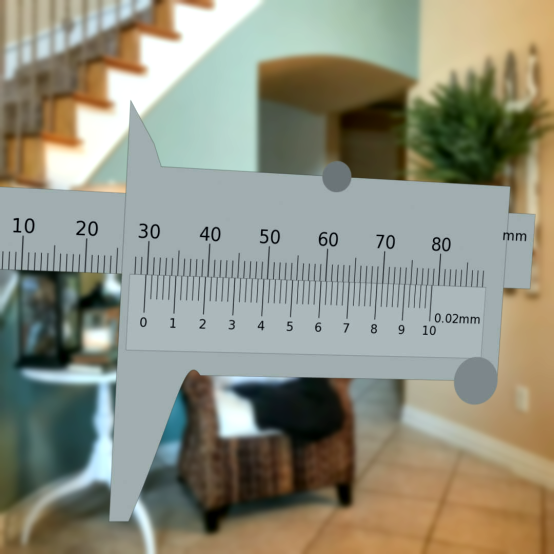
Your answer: **29.8** mm
